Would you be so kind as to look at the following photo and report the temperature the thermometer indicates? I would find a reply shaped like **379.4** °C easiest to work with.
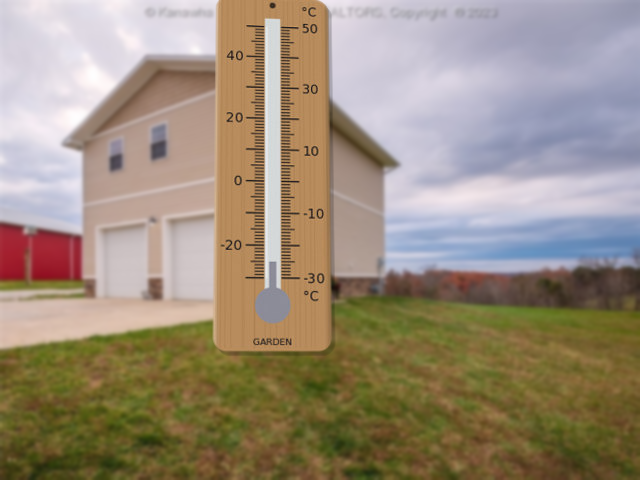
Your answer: **-25** °C
